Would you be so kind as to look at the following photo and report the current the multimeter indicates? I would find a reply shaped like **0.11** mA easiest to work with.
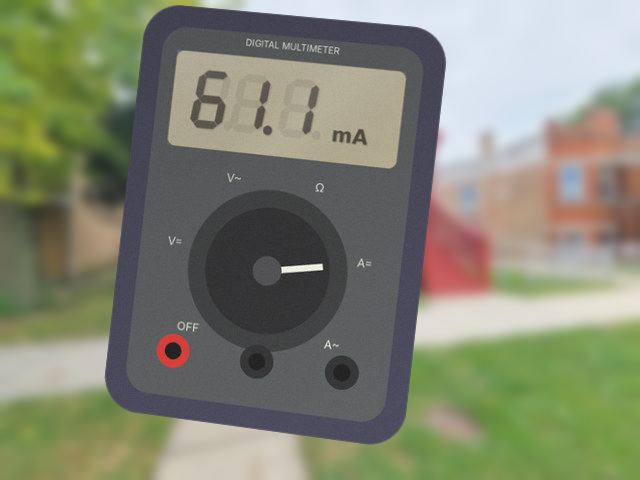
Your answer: **61.1** mA
